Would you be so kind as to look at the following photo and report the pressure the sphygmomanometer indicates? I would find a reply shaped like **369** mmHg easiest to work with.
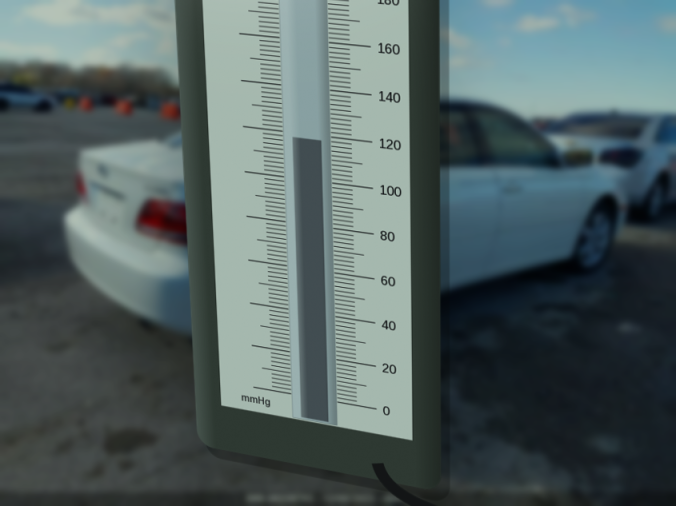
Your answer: **118** mmHg
